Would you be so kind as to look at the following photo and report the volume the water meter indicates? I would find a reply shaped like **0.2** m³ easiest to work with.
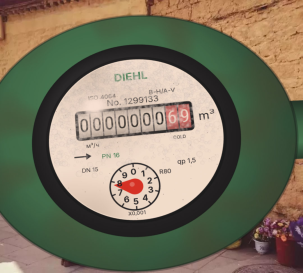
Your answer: **0.697** m³
